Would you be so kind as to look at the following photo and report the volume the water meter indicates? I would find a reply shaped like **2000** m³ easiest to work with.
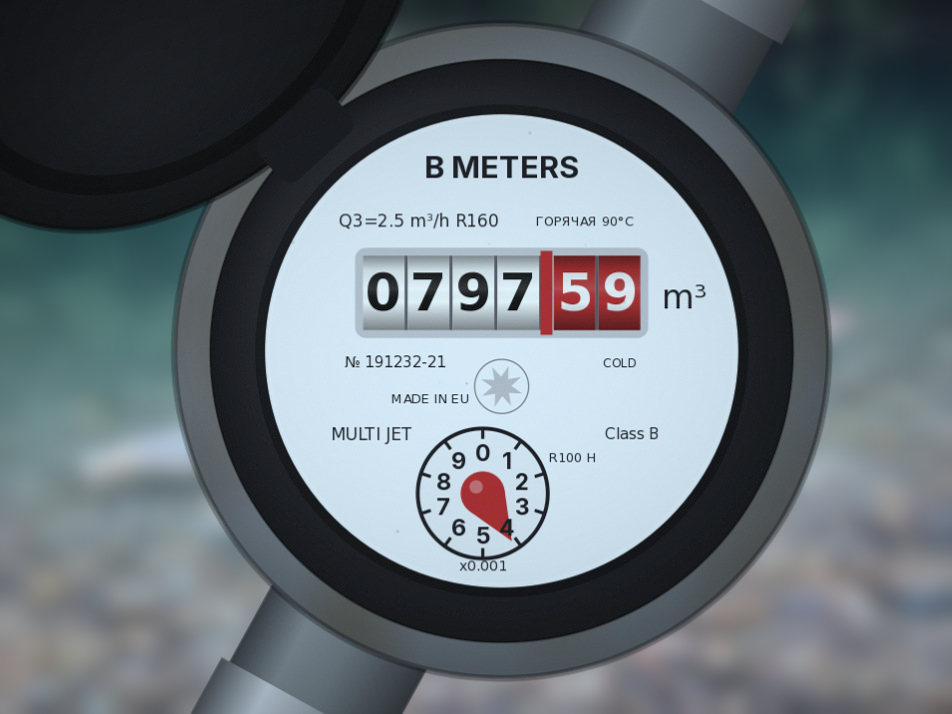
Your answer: **797.594** m³
